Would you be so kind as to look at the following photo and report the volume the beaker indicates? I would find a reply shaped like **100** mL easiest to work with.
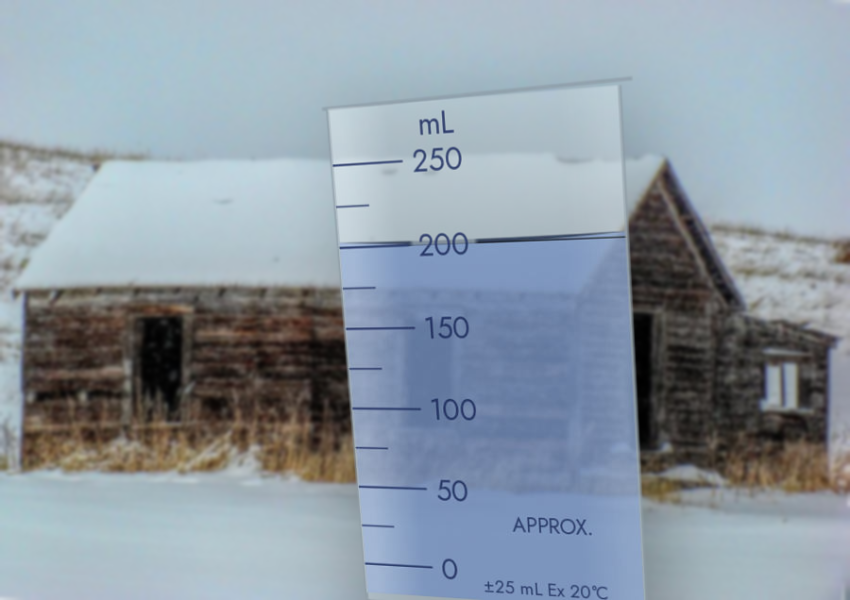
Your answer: **200** mL
